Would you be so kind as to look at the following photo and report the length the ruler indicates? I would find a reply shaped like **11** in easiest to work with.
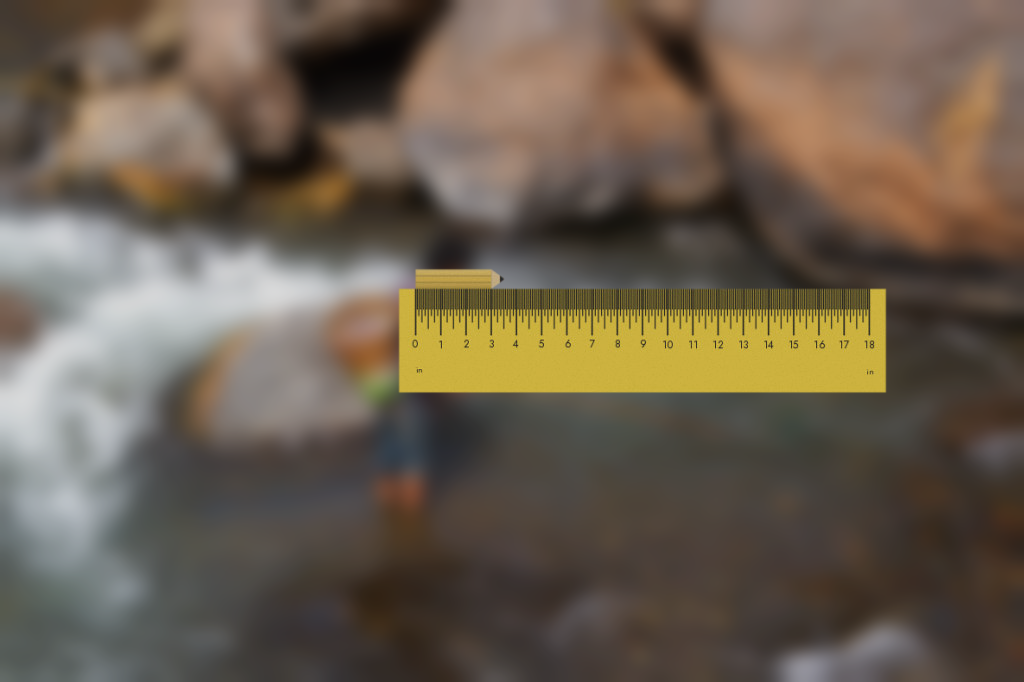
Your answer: **3.5** in
